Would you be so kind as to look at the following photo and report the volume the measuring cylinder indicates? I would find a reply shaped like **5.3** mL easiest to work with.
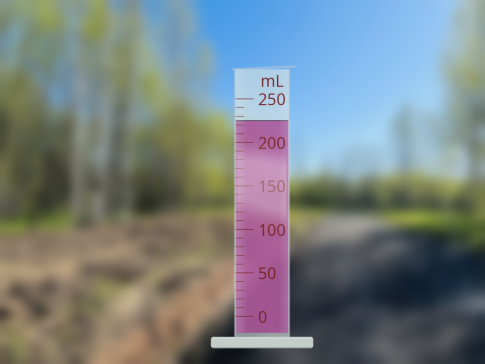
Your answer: **225** mL
